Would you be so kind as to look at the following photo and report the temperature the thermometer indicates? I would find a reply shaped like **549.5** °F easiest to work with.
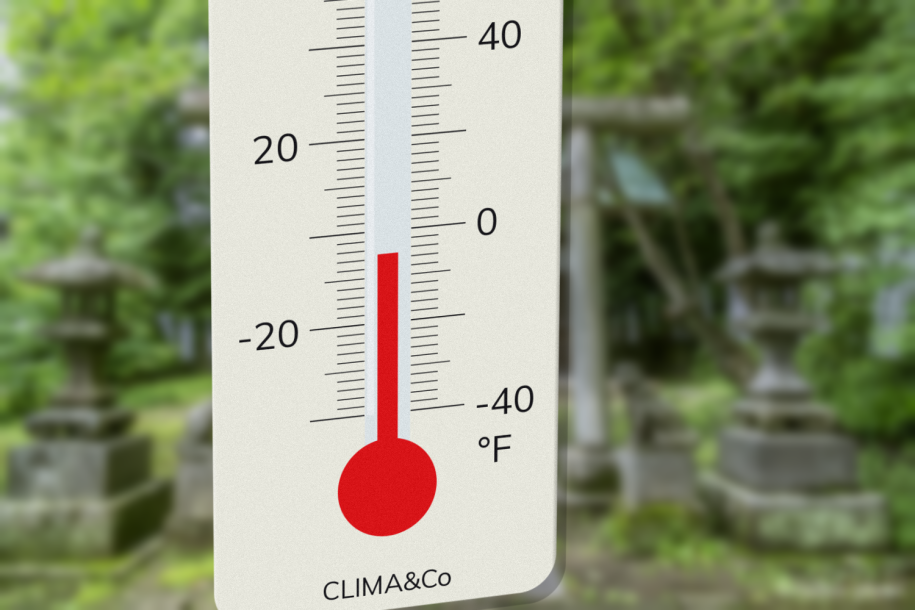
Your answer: **-5** °F
